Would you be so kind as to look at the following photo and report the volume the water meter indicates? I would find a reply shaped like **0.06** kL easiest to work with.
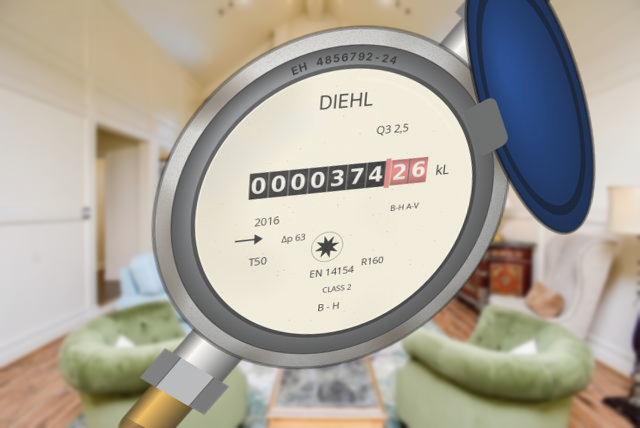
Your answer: **374.26** kL
